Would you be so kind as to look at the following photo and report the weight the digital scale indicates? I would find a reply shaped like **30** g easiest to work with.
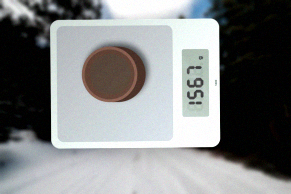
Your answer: **1567** g
